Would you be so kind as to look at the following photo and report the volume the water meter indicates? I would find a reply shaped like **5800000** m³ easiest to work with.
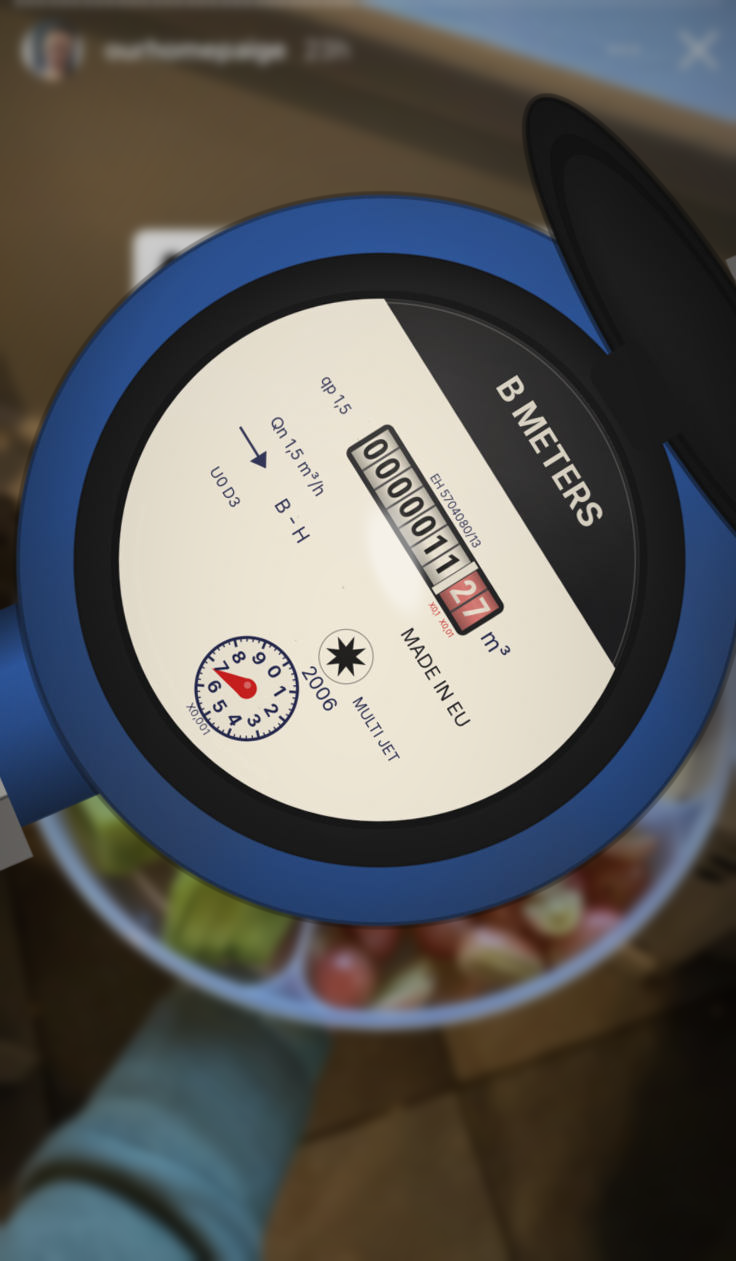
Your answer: **11.276** m³
